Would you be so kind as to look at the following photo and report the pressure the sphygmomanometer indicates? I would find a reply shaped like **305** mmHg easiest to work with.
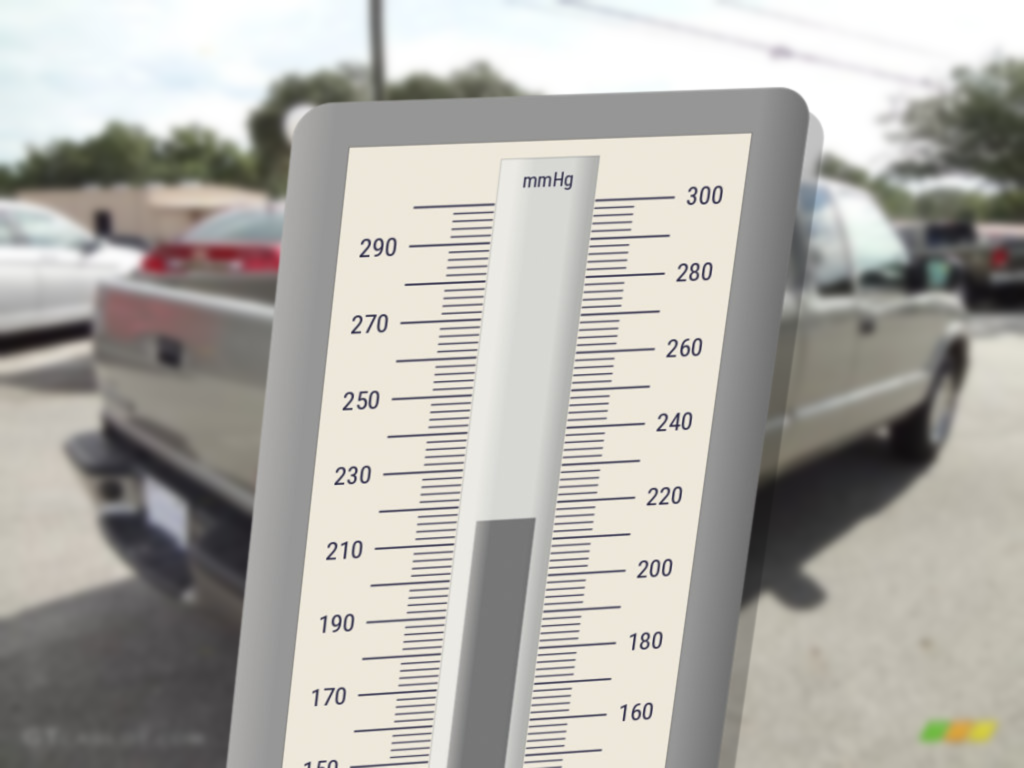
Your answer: **216** mmHg
